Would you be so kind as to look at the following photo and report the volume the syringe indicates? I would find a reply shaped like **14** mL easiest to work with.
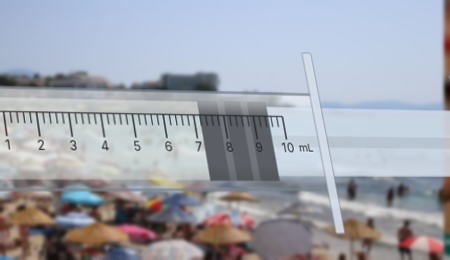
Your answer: **7.2** mL
